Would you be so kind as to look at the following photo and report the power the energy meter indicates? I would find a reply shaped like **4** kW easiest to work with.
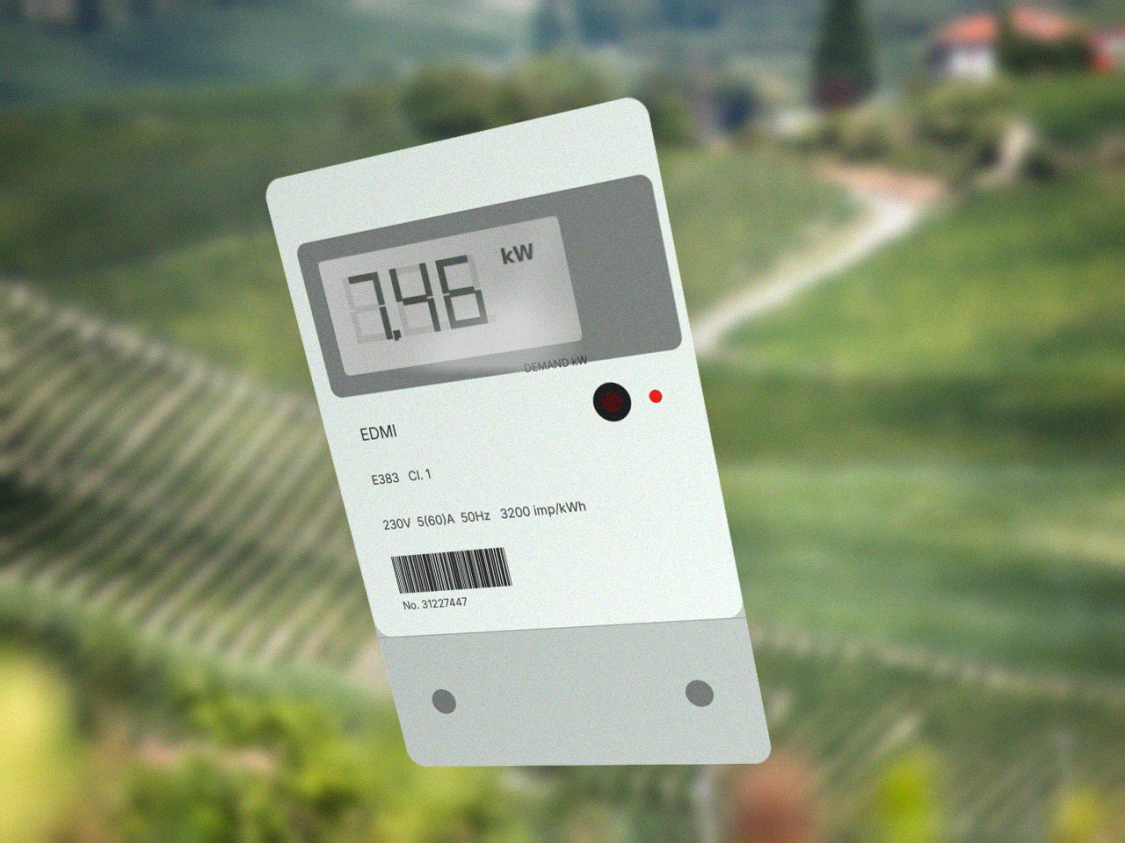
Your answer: **7.46** kW
